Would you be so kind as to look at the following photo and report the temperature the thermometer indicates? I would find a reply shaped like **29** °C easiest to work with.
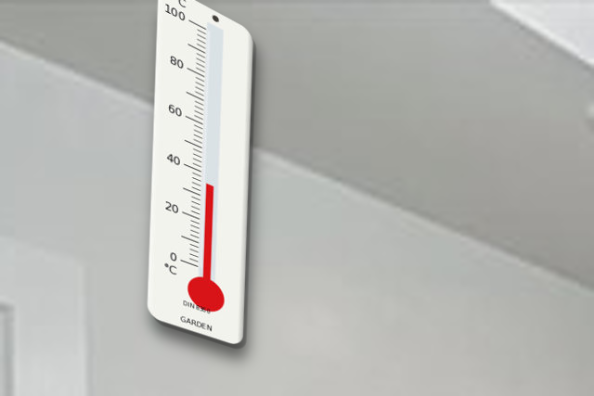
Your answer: **36** °C
